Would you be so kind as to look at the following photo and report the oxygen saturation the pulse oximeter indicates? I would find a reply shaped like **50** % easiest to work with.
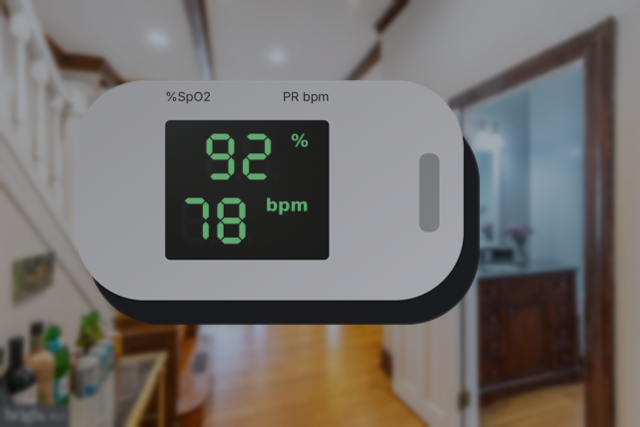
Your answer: **92** %
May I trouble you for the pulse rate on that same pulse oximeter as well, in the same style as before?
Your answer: **78** bpm
